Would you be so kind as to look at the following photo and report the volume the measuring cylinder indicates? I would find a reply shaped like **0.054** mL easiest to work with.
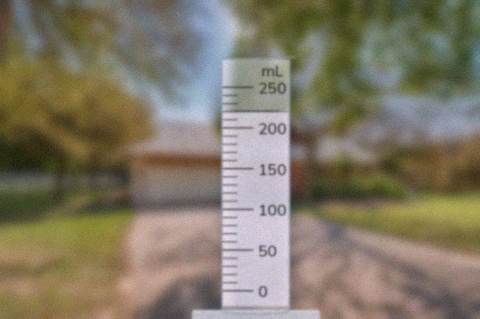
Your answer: **220** mL
